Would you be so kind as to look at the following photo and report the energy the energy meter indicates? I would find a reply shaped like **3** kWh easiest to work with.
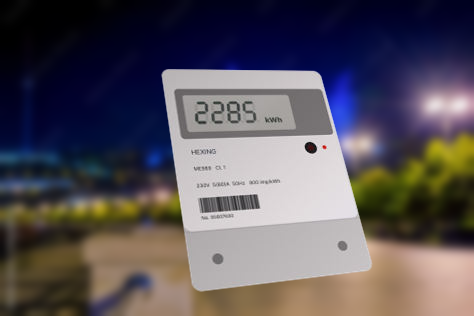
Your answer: **2285** kWh
